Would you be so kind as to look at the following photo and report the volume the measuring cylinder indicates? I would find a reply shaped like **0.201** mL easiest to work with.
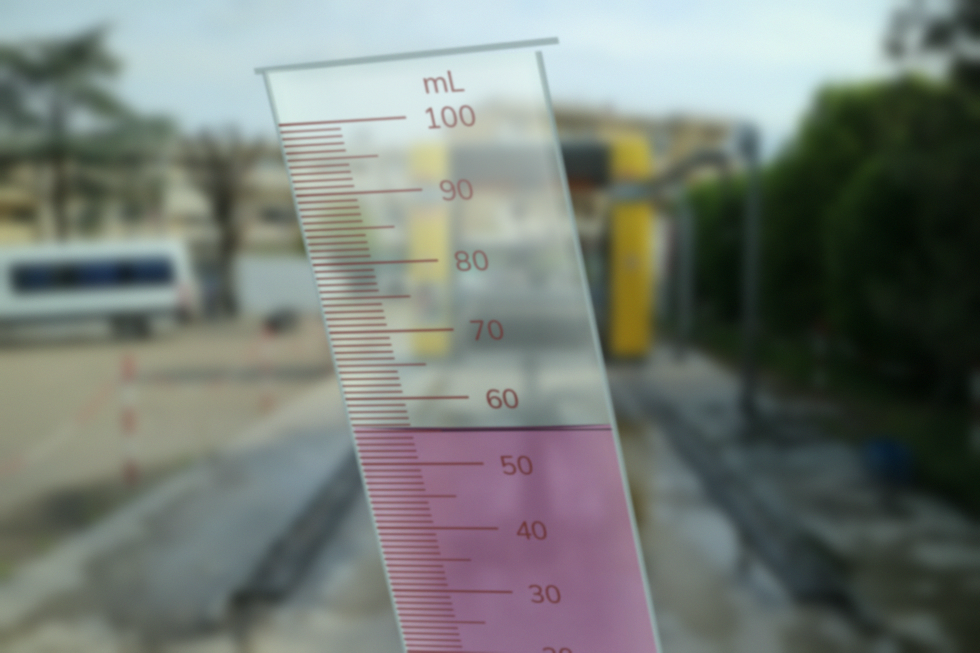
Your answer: **55** mL
